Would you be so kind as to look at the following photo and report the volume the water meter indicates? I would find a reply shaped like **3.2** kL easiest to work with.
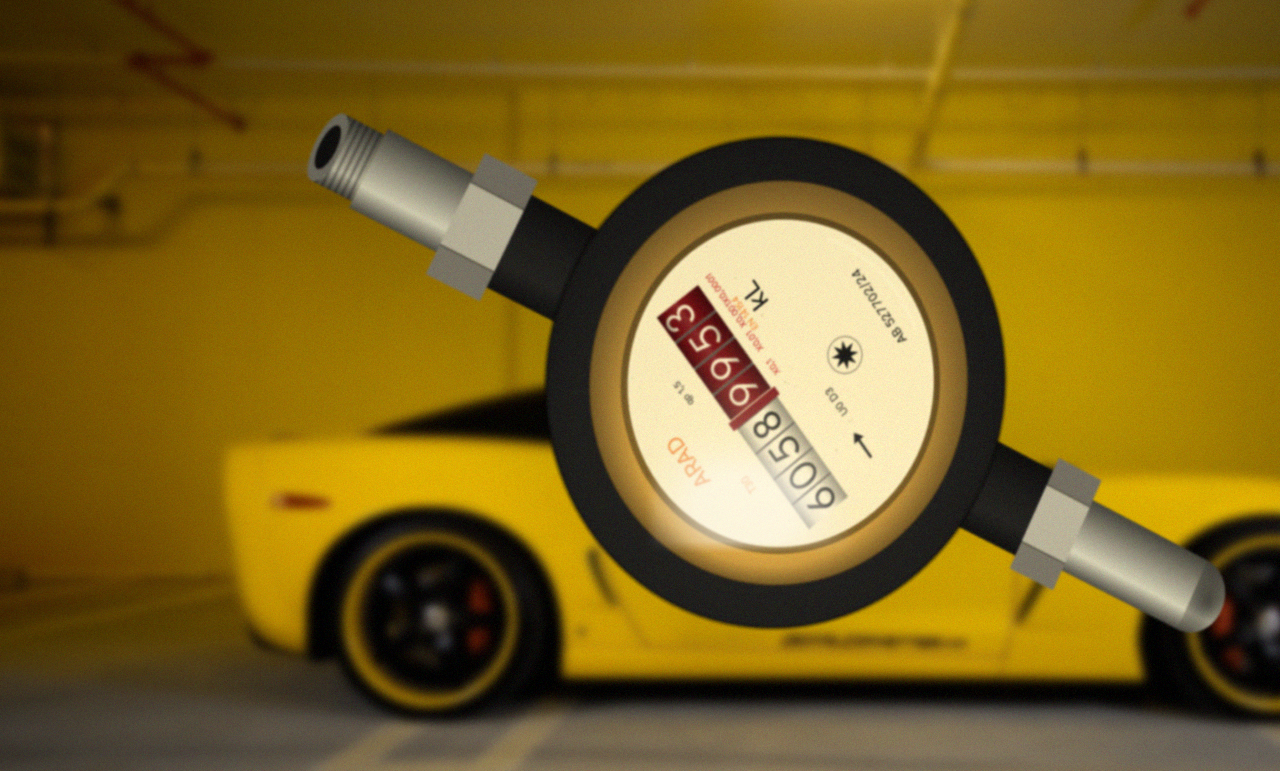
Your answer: **6058.9953** kL
